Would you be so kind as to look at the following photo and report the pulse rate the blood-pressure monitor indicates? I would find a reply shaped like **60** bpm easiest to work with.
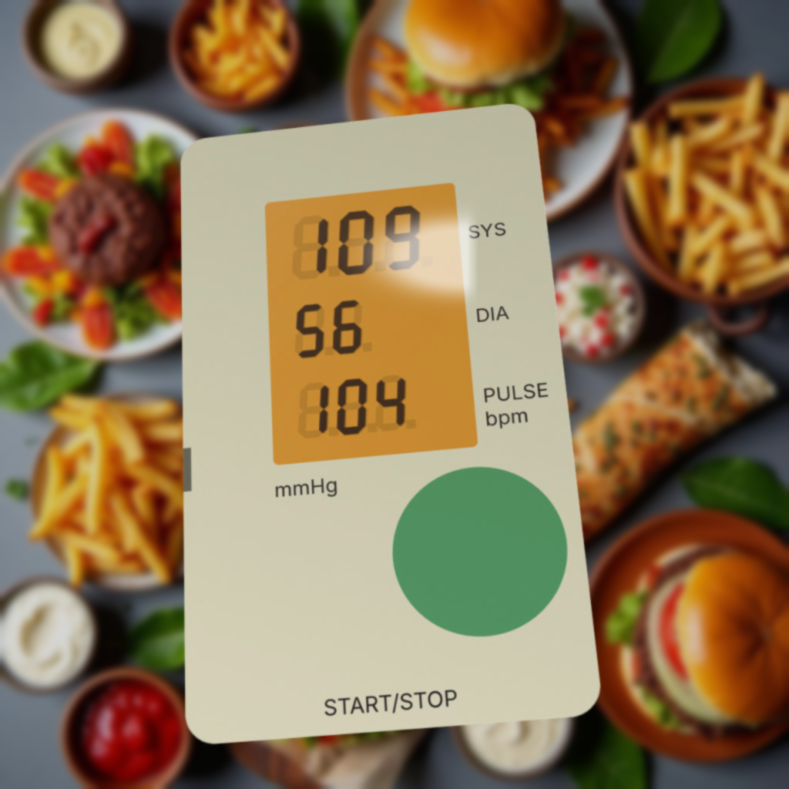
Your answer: **104** bpm
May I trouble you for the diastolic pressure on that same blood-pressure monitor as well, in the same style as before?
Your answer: **56** mmHg
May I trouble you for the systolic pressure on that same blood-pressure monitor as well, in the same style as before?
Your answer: **109** mmHg
